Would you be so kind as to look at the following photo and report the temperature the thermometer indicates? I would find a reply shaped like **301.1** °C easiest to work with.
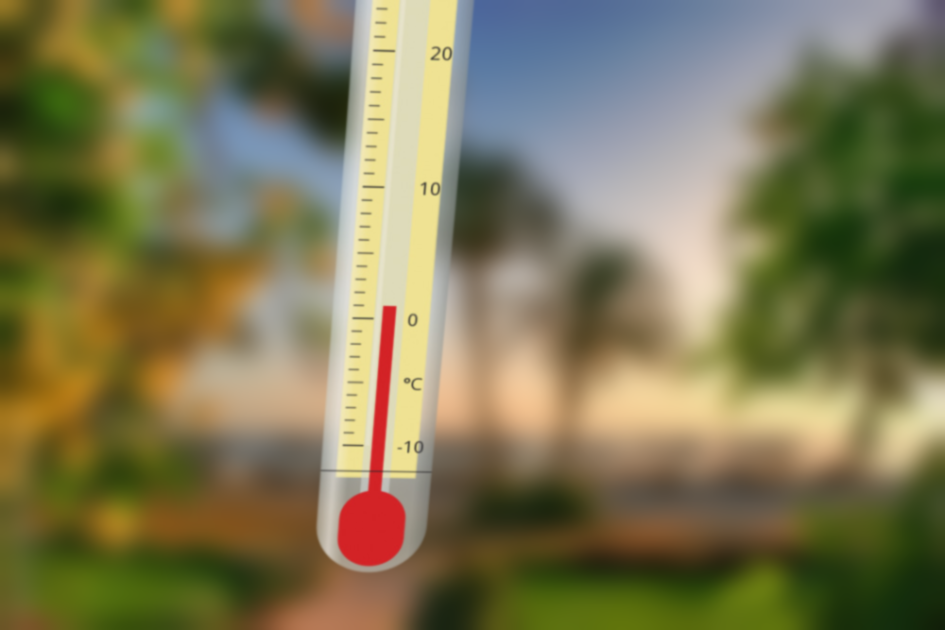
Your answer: **1** °C
